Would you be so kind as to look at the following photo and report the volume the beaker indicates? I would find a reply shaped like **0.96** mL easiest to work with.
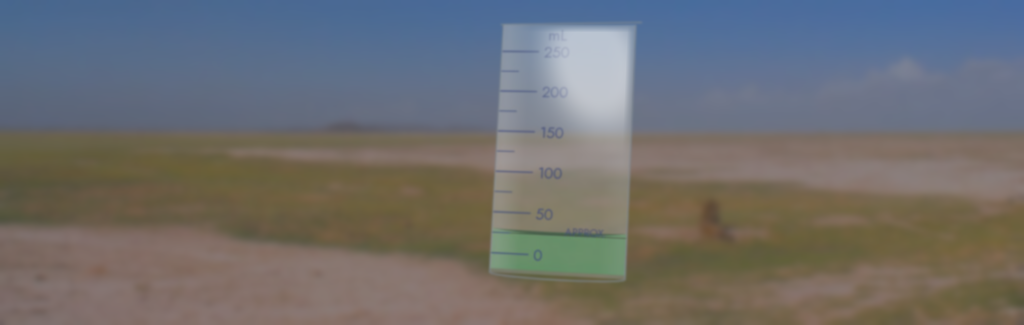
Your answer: **25** mL
